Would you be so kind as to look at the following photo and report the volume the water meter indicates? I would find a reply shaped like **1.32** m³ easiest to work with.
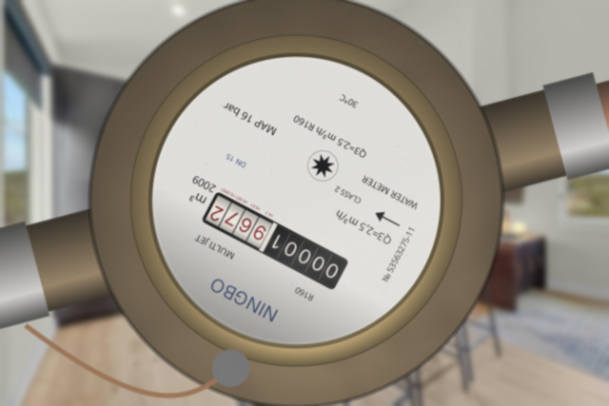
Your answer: **1.9672** m³
